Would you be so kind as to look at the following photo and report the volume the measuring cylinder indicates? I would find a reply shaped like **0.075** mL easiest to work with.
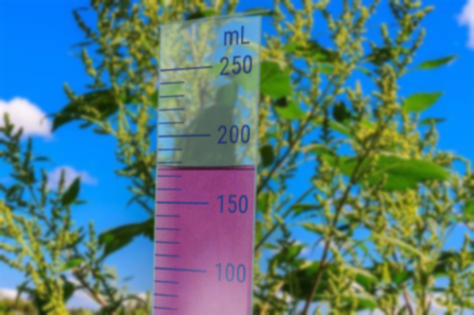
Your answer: **175** mL
